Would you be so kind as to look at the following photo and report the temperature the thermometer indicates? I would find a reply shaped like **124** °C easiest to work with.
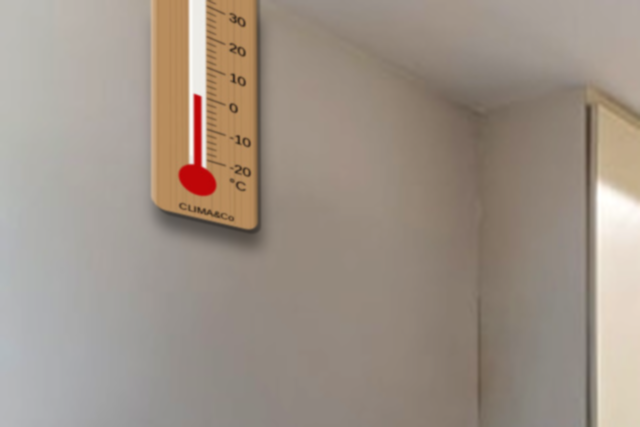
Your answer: **0** °C
